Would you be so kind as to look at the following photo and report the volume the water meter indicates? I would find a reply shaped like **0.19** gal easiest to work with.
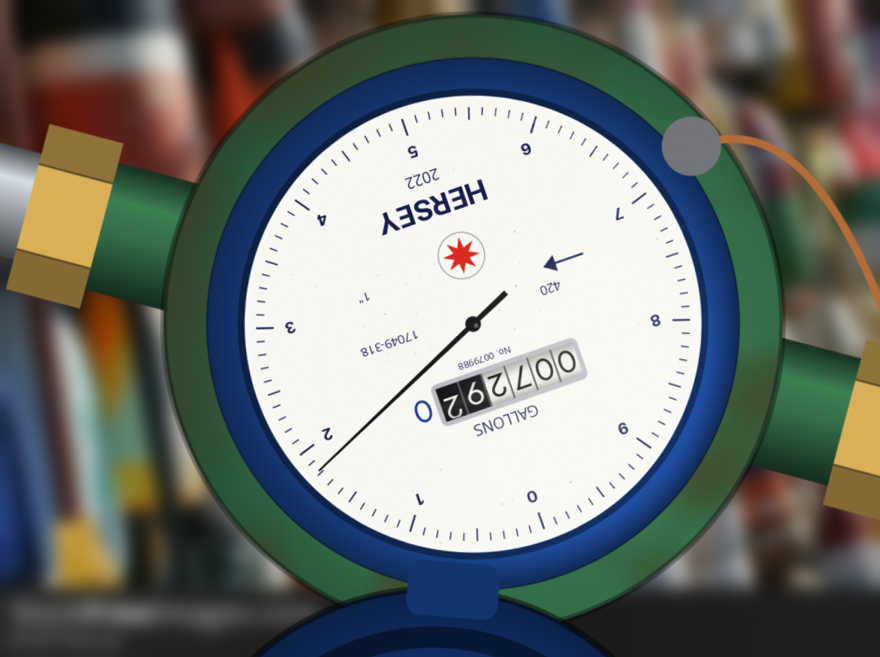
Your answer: **72921.8** gal
